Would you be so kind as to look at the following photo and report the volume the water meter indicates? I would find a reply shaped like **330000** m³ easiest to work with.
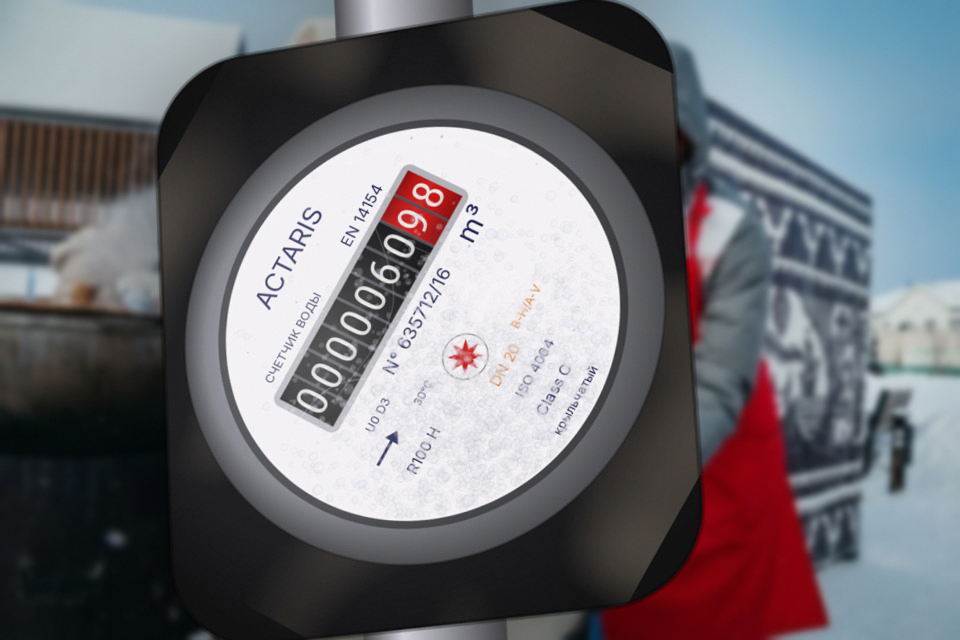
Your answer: **60.98** m³
